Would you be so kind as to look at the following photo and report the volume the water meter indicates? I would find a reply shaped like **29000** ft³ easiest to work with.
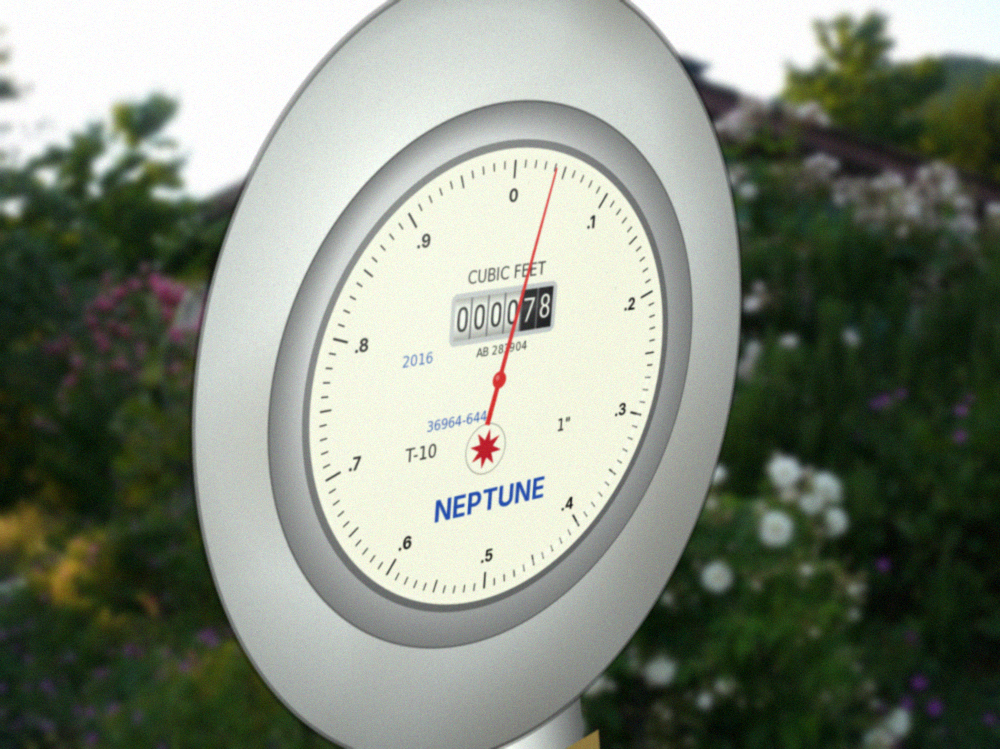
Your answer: **78.04** ft³
